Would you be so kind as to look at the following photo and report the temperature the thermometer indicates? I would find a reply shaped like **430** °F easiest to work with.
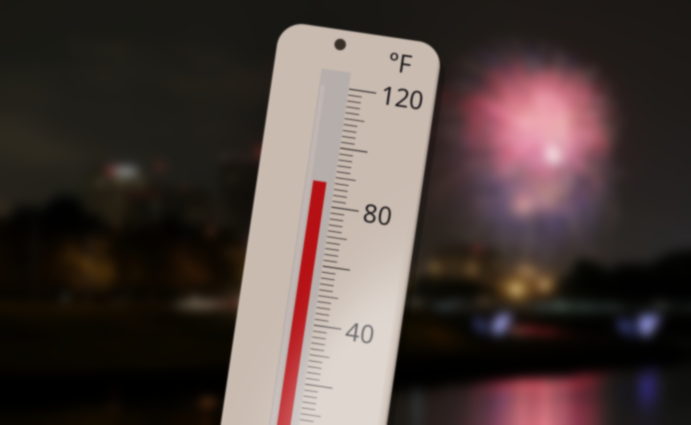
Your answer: **88** °F
